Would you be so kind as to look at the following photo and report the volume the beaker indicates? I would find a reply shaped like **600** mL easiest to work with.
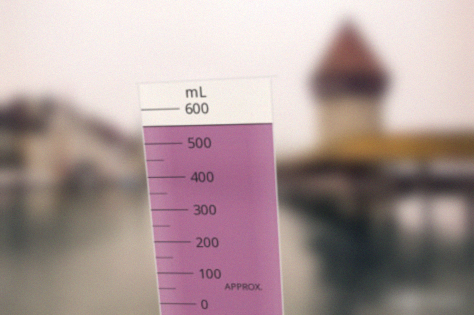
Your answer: **550** mL
